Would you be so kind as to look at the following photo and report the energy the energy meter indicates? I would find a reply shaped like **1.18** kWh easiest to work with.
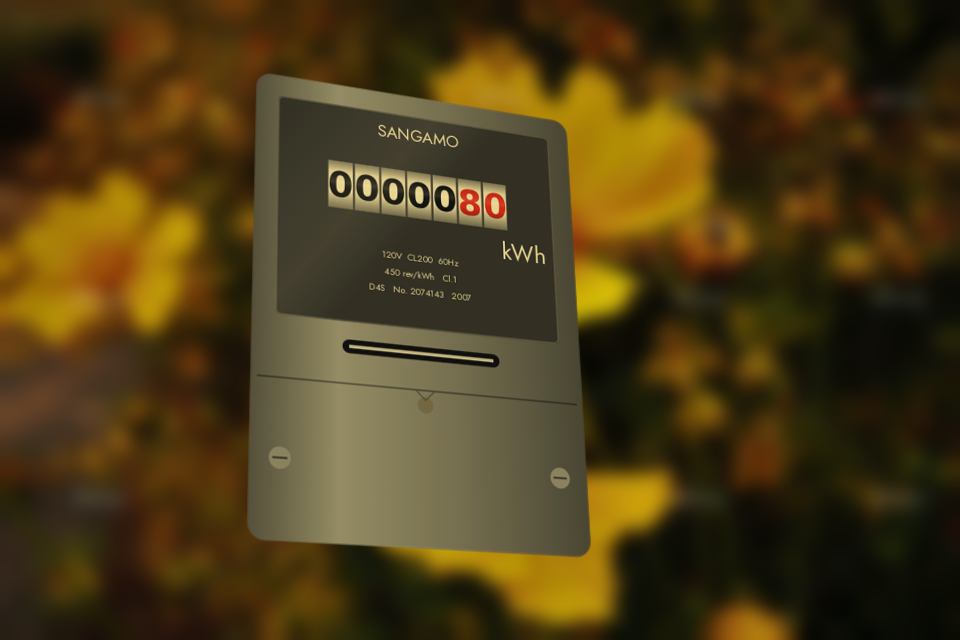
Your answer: **0.80** kWh
